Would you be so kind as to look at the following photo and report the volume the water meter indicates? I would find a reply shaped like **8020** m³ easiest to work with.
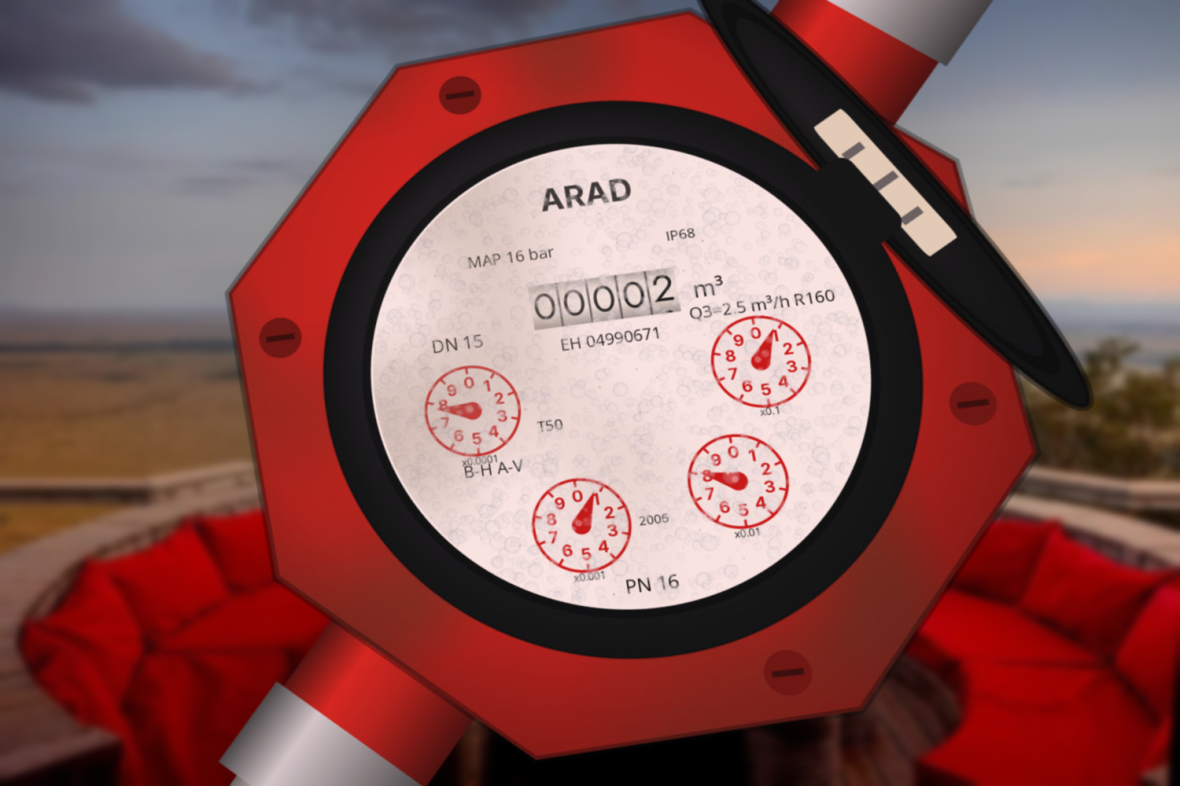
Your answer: **2.0807** m³
